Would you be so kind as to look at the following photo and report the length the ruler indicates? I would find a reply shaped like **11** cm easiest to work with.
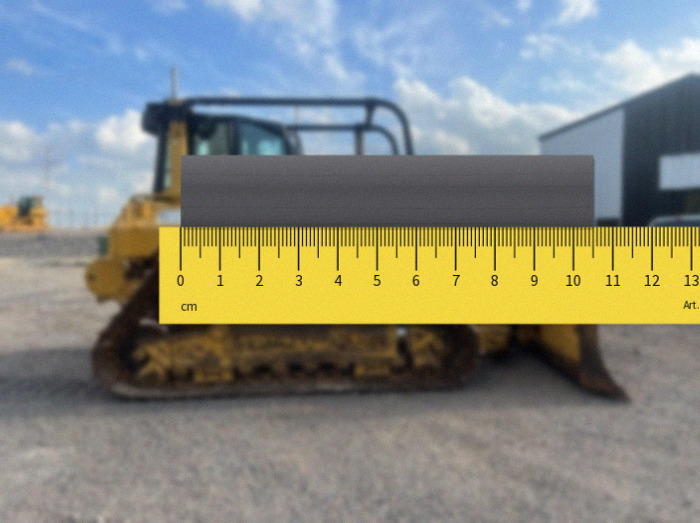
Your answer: **10.5** cm
